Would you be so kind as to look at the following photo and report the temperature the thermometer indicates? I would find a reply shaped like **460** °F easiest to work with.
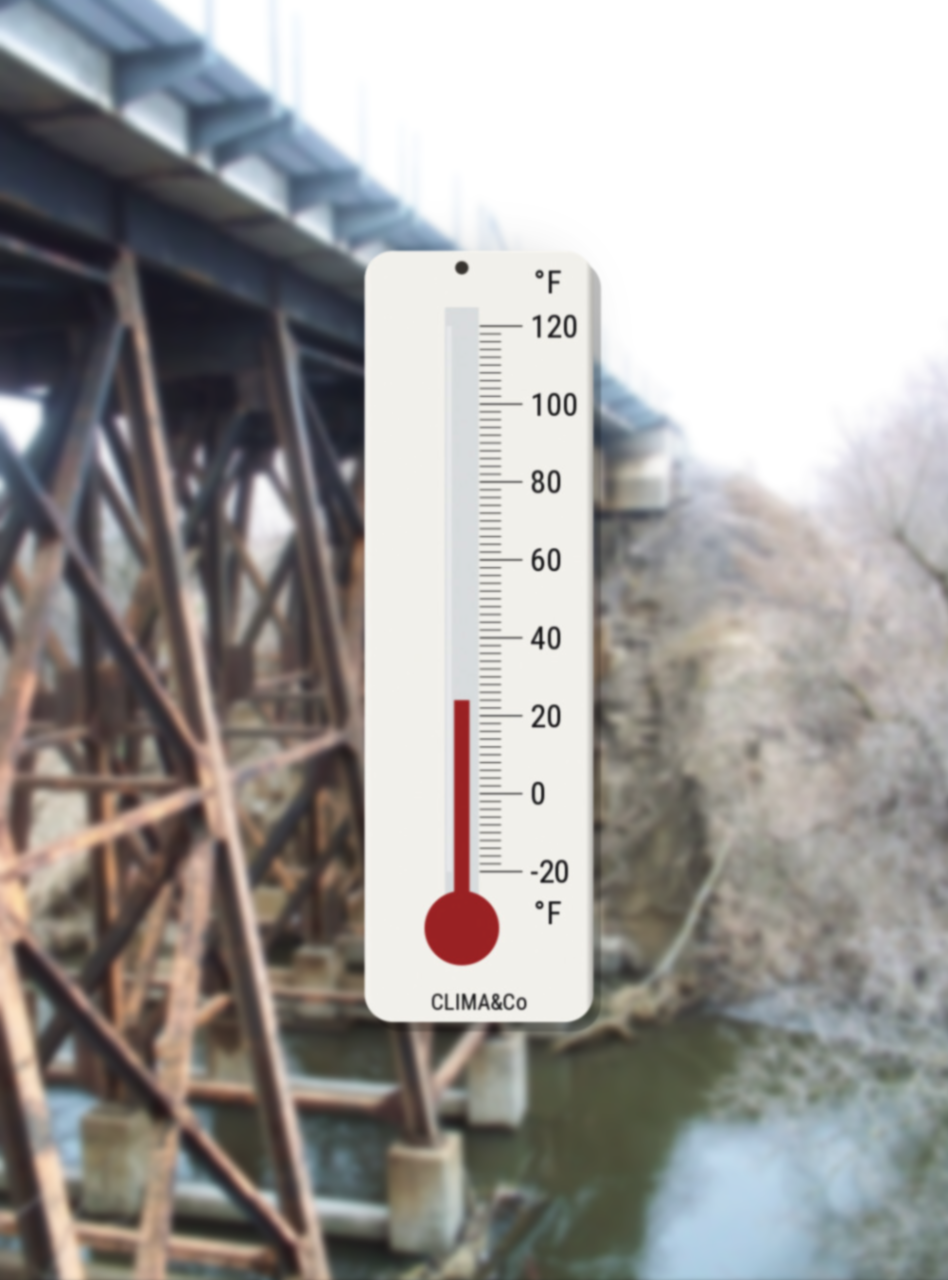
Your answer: **24** °F
